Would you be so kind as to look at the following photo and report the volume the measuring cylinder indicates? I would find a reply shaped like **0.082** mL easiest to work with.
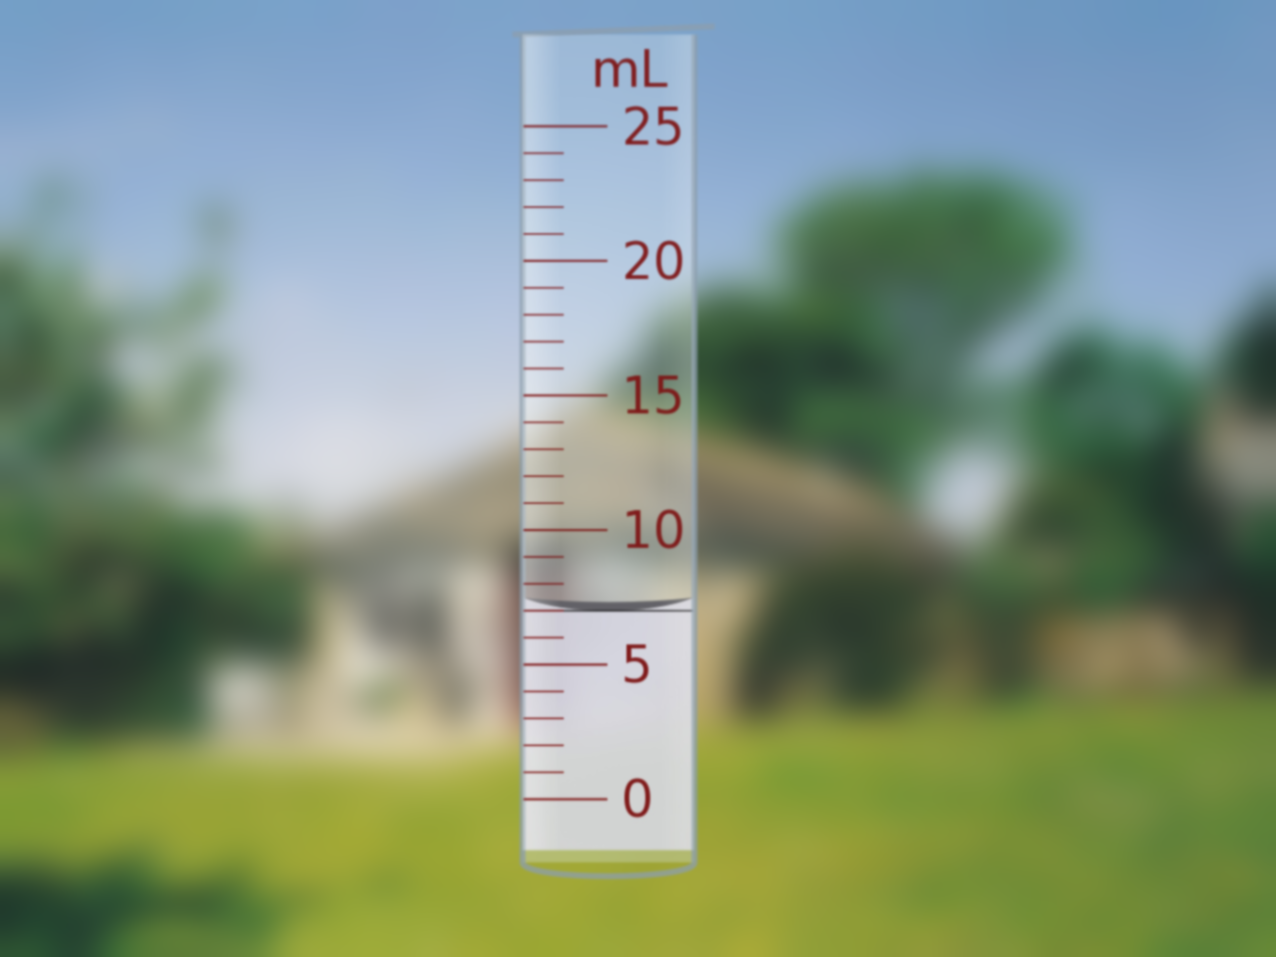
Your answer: **7** mL
